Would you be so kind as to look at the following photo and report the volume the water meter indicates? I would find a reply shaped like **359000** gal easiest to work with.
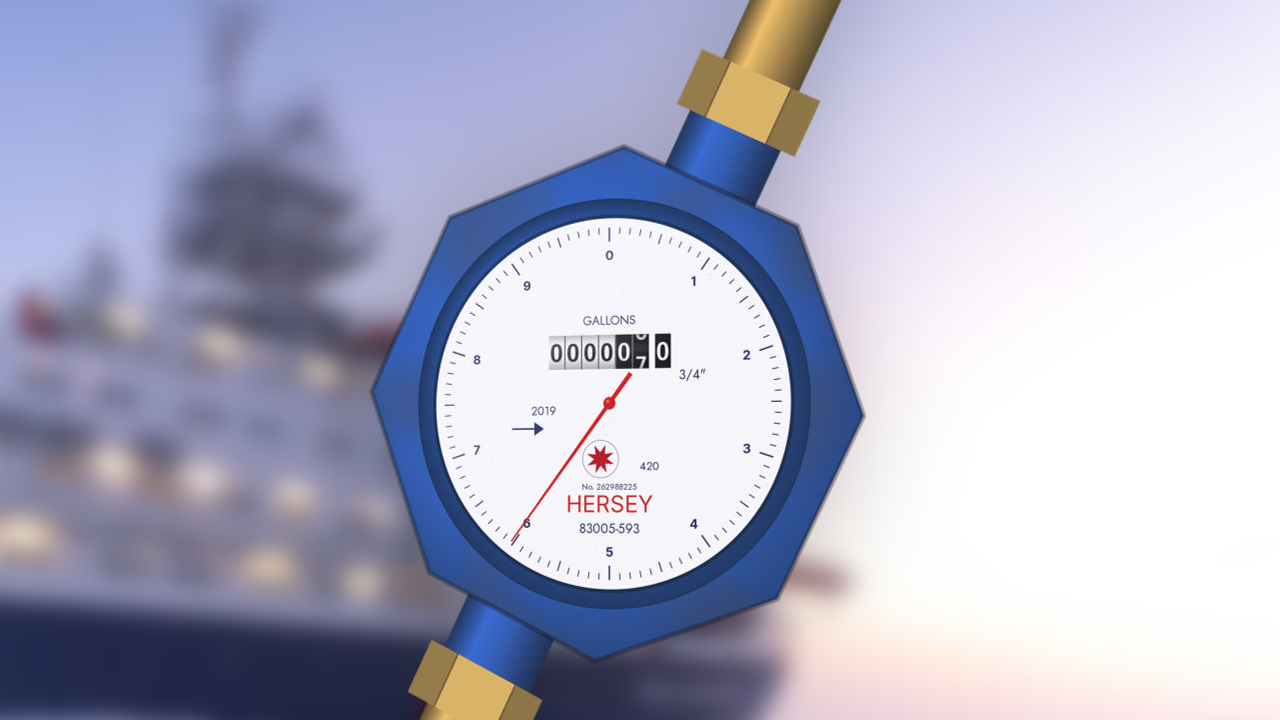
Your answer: **66.0** gal
